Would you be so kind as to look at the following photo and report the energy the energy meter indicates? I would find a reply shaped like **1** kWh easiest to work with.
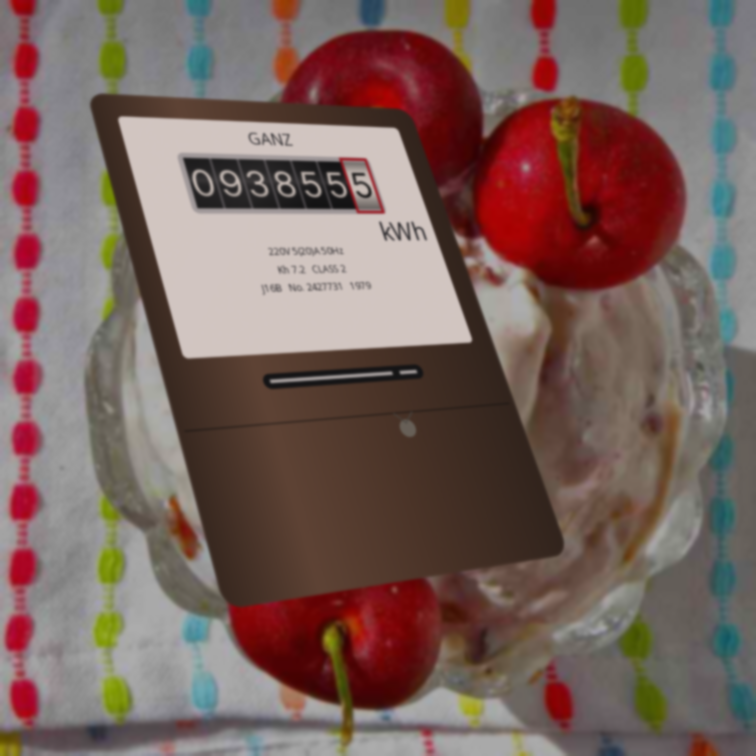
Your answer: **93855.5** kWh
